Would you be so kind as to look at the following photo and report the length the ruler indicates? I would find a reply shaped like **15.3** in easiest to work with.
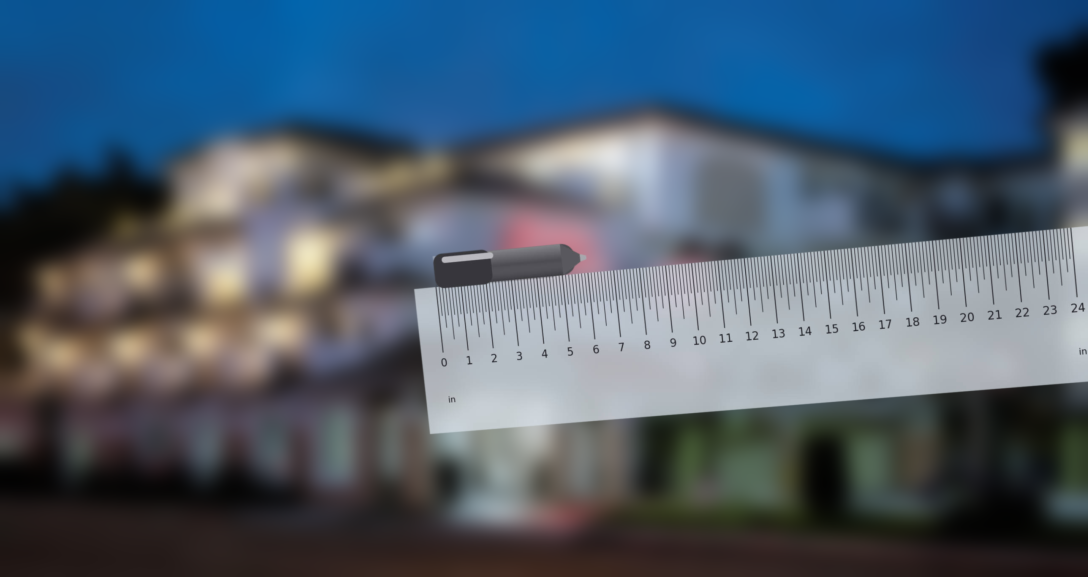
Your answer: **6** in
